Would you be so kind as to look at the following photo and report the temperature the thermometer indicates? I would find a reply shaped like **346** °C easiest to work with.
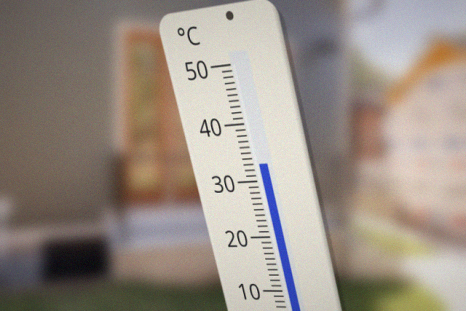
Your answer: **33** °C
